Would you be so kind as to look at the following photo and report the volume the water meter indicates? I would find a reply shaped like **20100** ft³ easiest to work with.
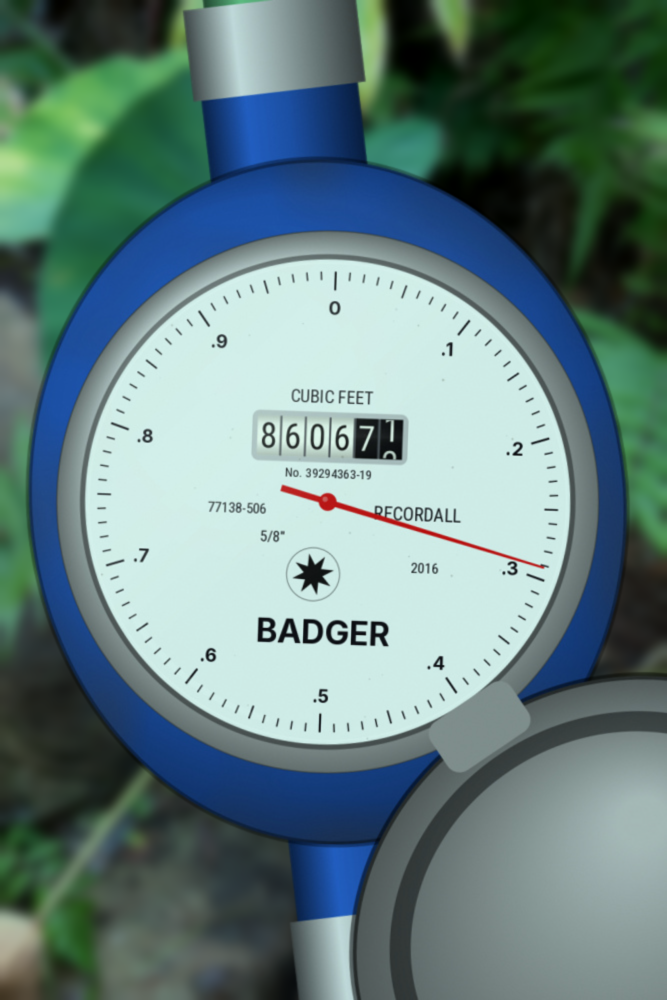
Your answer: **860671.29** ft³
